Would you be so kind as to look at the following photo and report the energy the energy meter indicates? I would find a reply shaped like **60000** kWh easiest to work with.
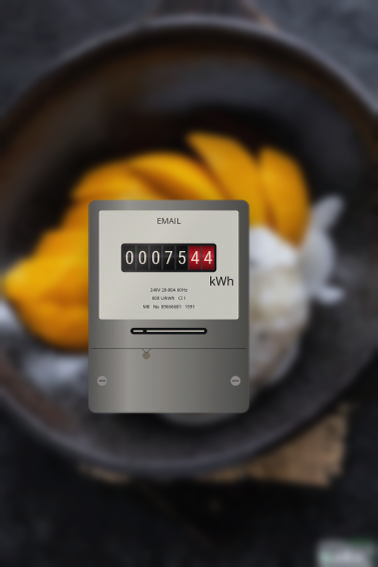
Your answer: **75.44** kWh
